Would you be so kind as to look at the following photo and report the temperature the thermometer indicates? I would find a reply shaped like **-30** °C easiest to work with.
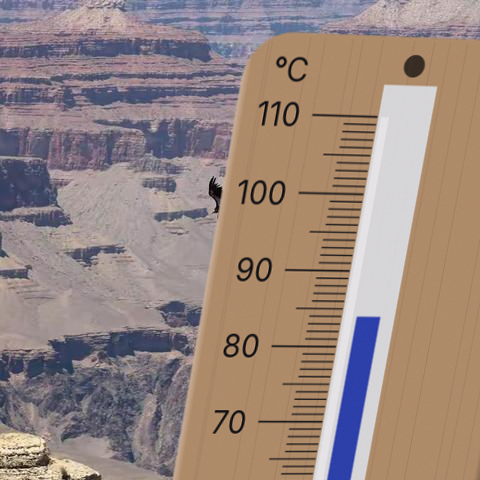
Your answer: **84** °C
